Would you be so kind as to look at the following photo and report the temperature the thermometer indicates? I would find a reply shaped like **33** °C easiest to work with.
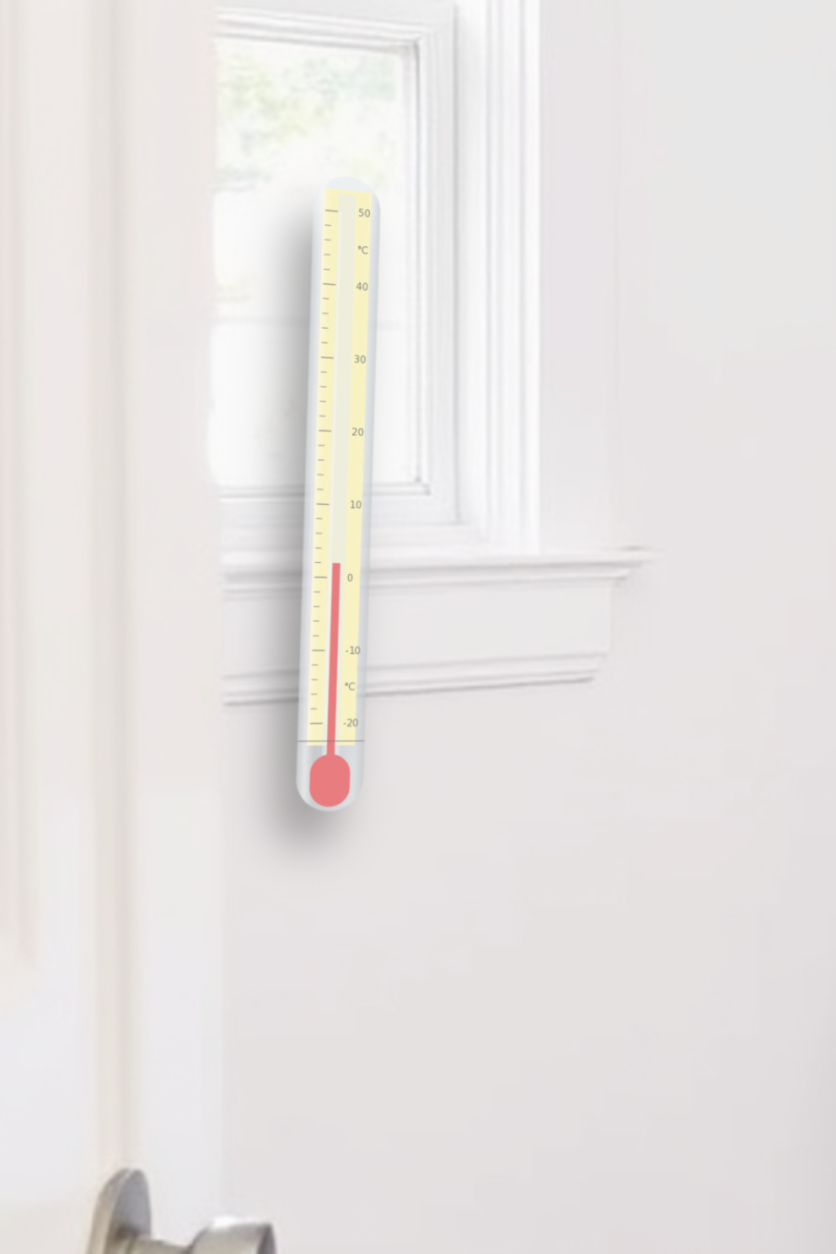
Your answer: **2** °C
